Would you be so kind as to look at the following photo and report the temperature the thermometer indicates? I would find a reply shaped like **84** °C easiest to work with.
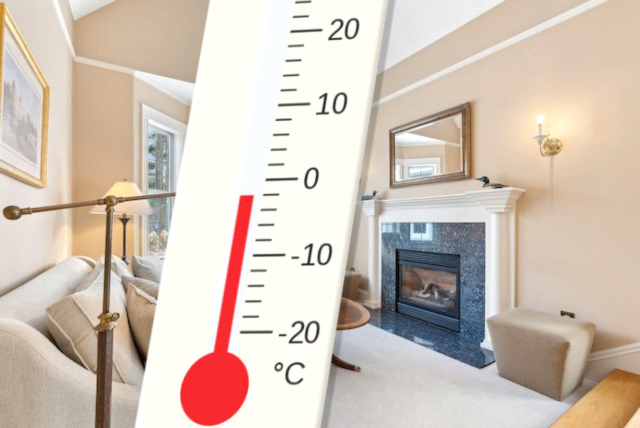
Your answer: **-2** °C
